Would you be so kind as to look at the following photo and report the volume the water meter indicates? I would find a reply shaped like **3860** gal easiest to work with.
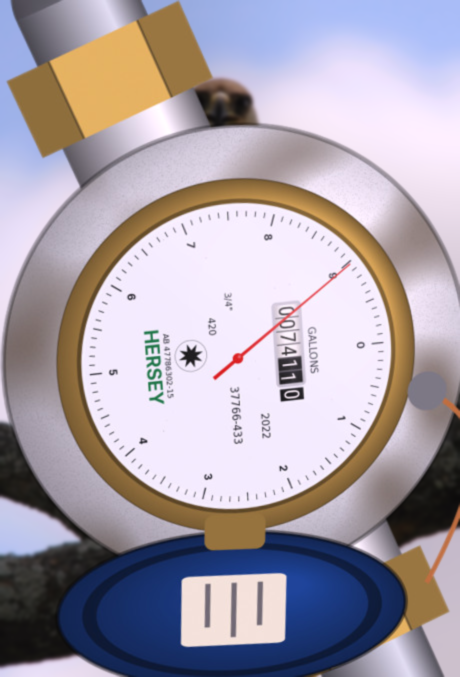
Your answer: **74109.0** gal
